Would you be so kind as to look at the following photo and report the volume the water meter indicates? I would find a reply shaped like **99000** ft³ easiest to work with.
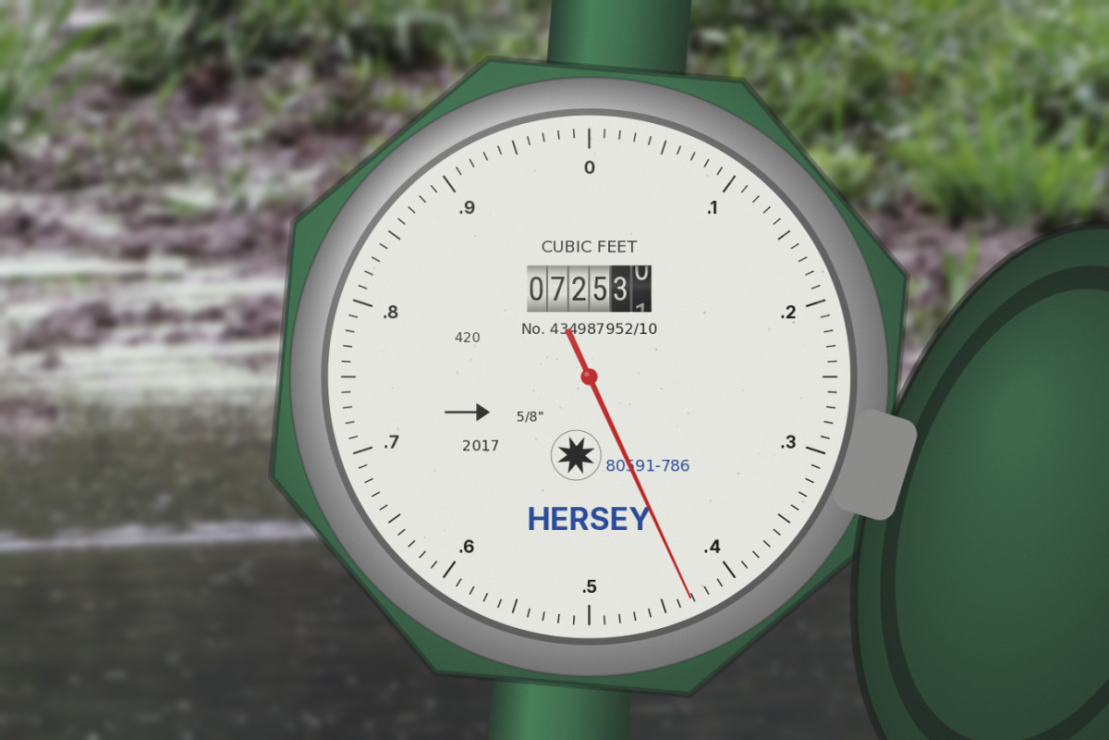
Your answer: **72530.43** ft³
